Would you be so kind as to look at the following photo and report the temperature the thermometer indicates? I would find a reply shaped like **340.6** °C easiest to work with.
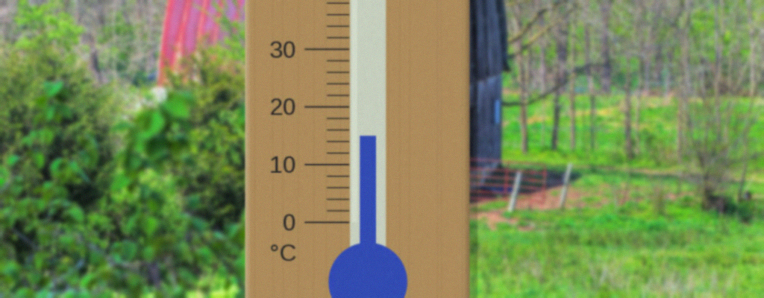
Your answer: **15** °C
